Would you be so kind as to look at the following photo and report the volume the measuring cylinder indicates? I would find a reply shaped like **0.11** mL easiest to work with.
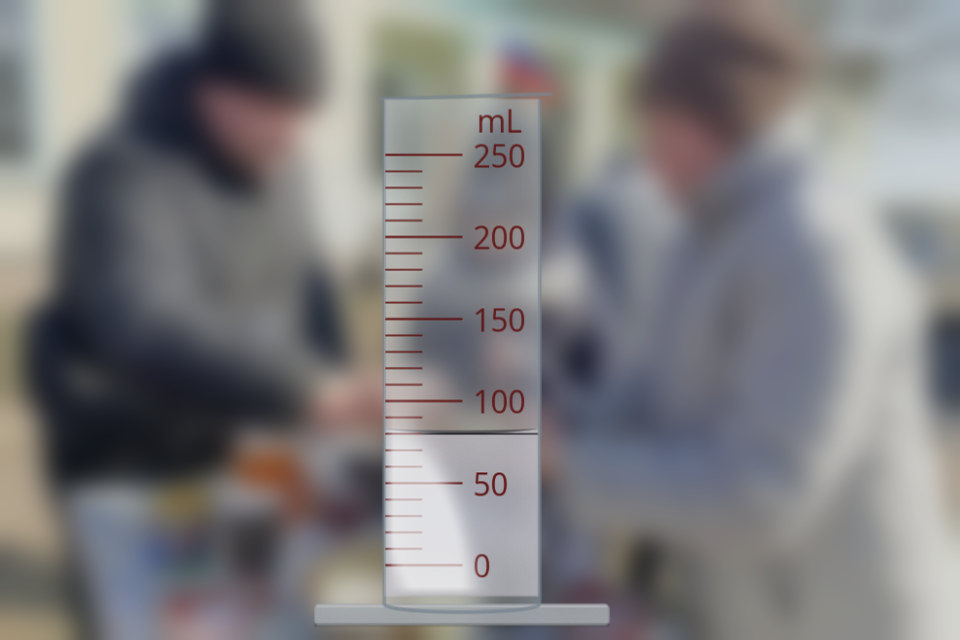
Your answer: **80** mL
